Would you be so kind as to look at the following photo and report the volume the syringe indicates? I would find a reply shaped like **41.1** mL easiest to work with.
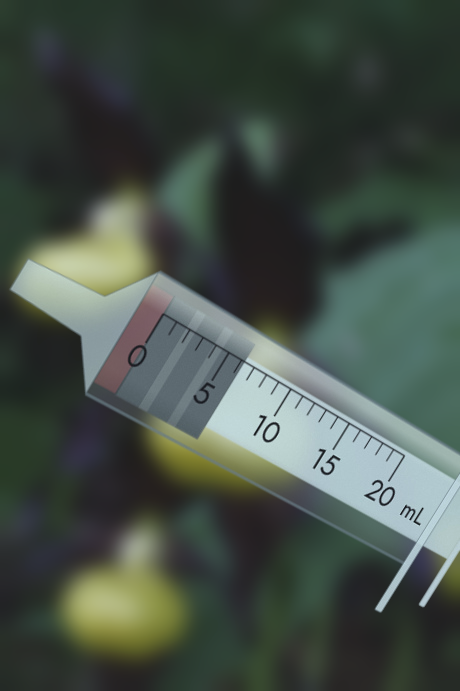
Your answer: **0** mL
